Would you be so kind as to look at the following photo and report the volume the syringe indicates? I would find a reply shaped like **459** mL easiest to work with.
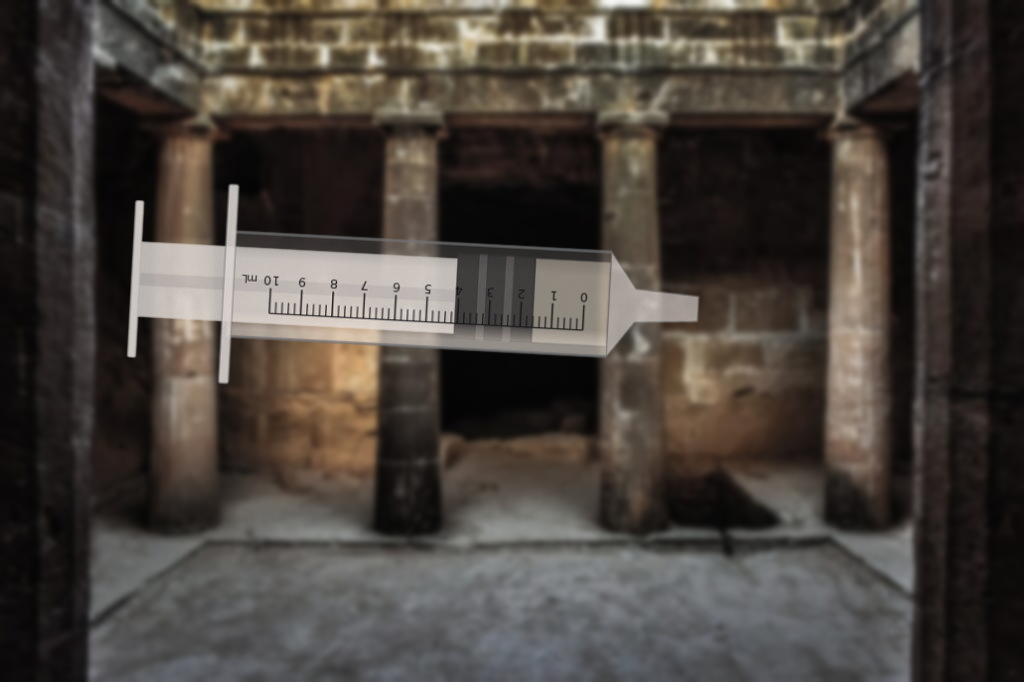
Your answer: **1.6** mL
